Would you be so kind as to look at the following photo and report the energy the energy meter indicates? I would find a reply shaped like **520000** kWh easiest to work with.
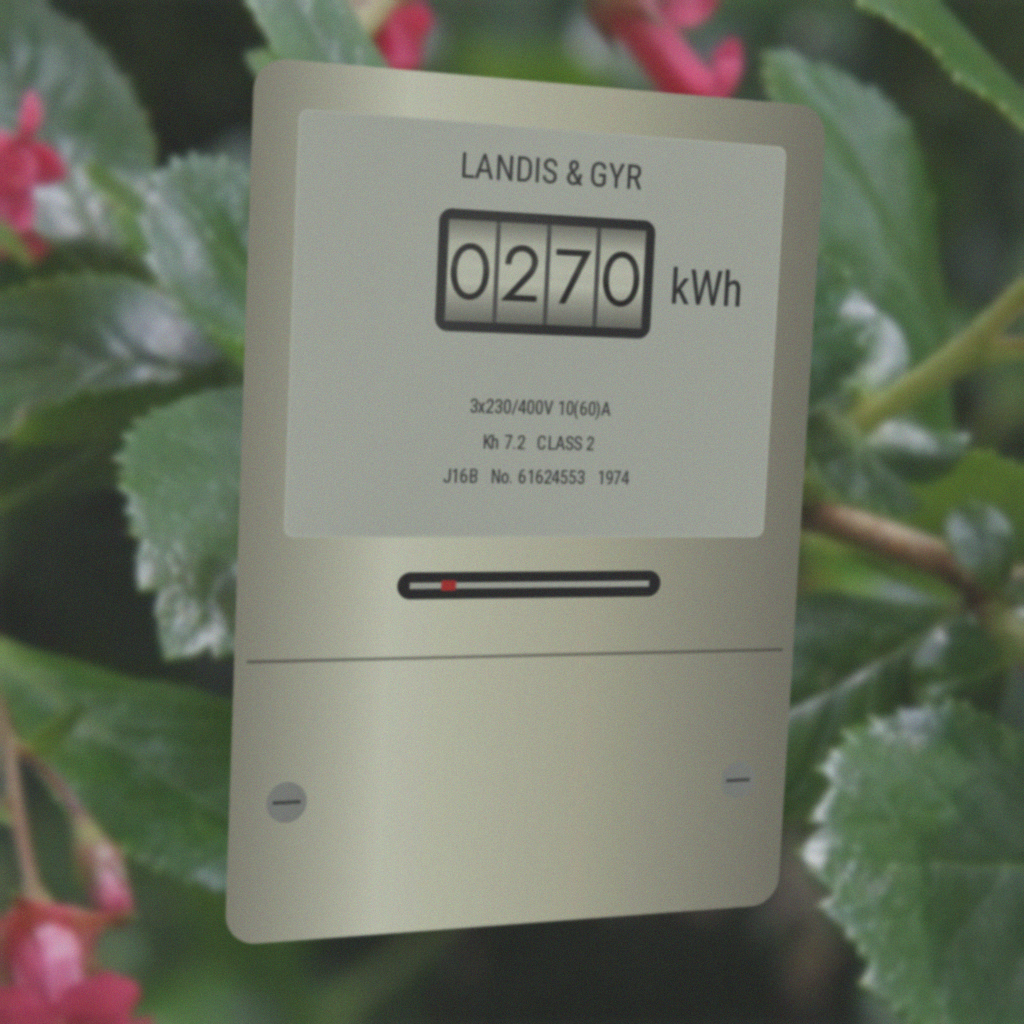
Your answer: **270** kWh
